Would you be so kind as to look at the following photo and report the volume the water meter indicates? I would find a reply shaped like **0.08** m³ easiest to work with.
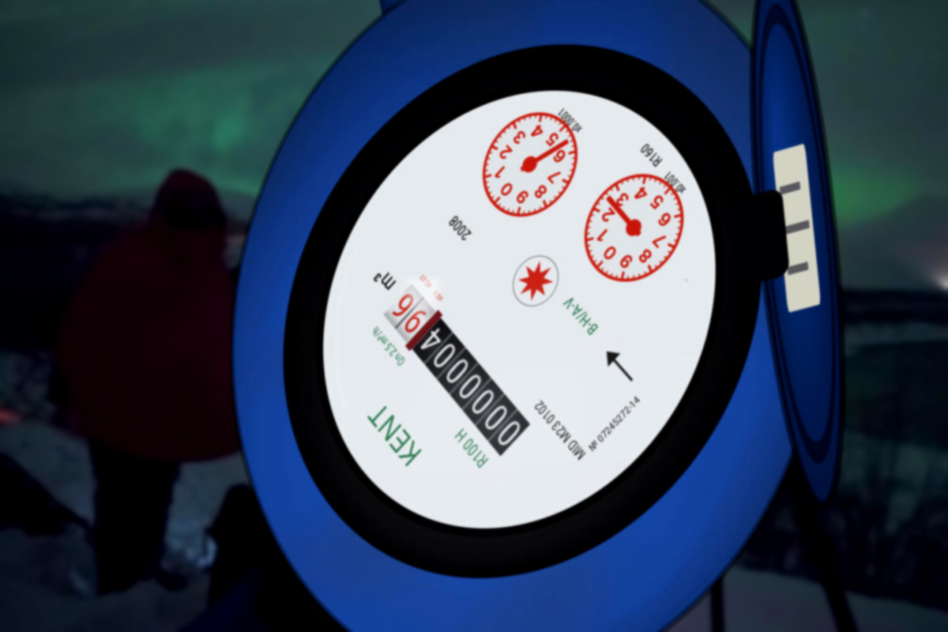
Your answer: **4.9625** m³
